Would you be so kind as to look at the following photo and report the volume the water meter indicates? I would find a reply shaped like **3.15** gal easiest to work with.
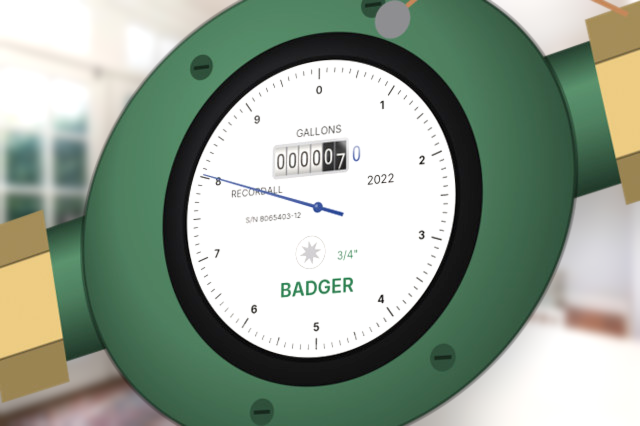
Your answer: **68.0** gal
